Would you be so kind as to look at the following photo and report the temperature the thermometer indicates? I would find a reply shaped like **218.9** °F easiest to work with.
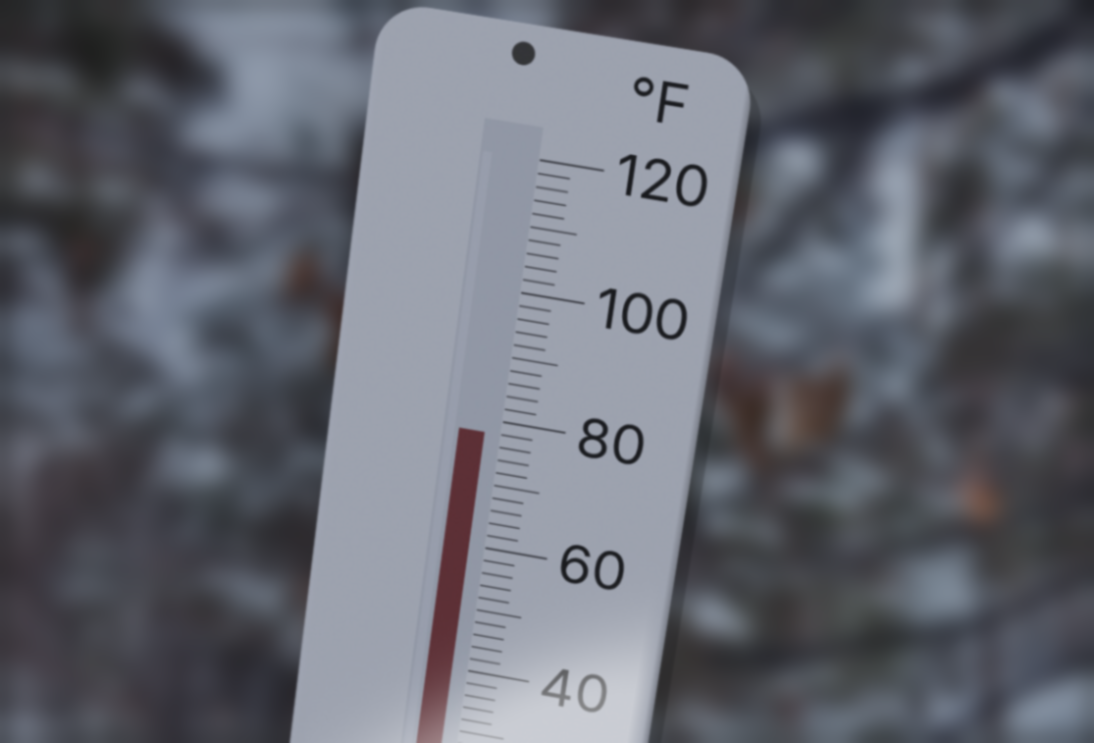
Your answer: **78** °F
